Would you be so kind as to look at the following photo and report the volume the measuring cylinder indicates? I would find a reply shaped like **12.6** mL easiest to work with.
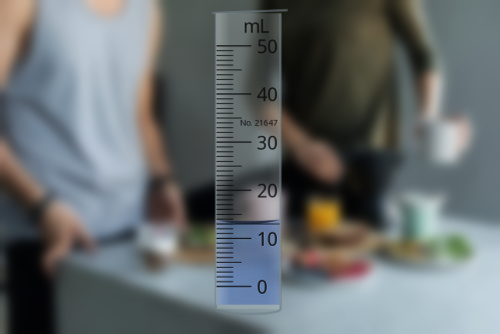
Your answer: **13** mL
